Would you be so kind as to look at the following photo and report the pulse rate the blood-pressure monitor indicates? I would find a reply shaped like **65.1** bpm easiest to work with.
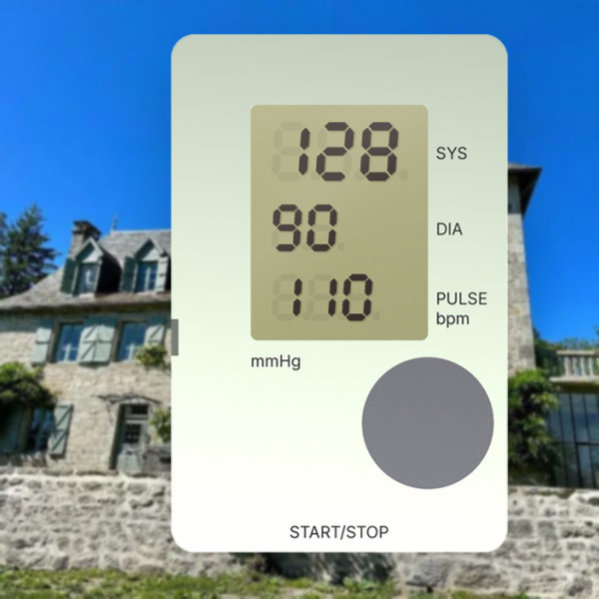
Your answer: **110** bpm
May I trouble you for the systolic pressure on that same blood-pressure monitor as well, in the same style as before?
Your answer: **128** mmHg
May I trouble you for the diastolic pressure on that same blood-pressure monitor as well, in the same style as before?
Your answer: **90** mmHg
